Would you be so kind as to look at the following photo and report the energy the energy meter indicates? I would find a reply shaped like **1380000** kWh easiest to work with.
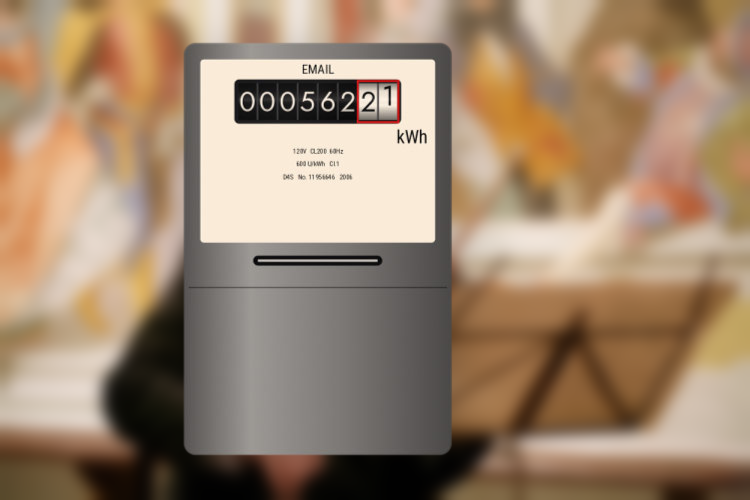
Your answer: **562.21** kWh
